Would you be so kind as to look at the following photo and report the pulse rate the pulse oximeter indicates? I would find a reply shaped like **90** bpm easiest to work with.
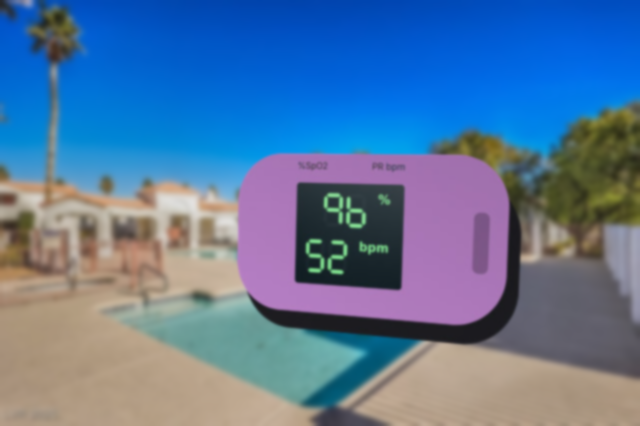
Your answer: **52** bpm
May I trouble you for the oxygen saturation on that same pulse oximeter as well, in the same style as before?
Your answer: **96** %
